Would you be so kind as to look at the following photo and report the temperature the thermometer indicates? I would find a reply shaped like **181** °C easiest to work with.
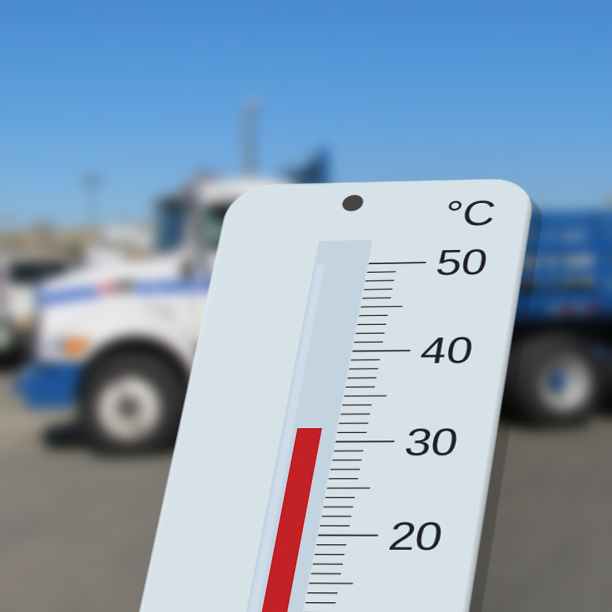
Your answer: **31.5** °C
